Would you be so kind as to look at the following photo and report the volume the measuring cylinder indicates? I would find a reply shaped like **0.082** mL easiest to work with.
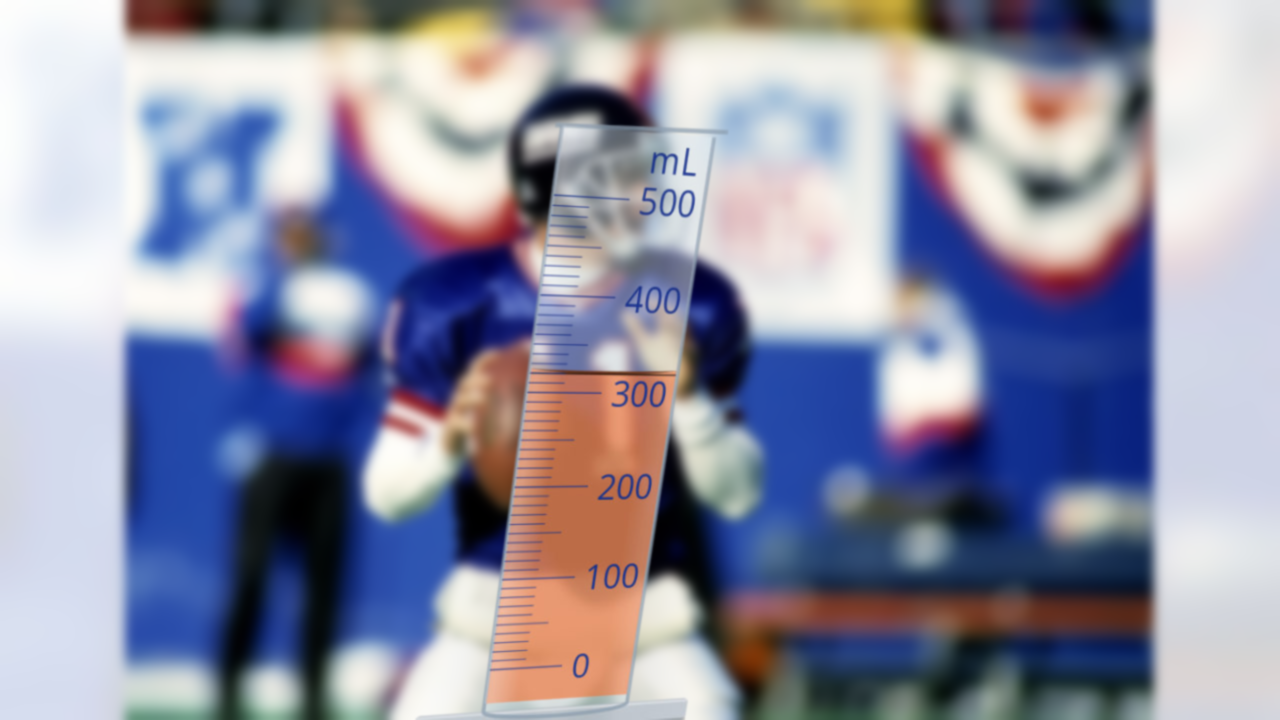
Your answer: **320** mL
